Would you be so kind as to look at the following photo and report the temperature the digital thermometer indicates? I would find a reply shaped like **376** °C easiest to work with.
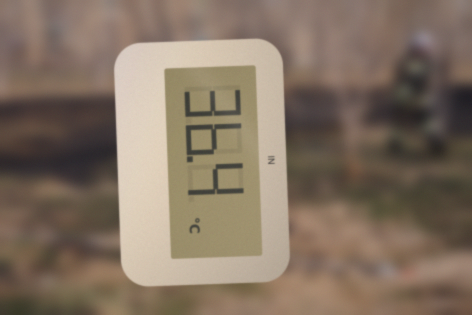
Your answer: **36.4** °C
